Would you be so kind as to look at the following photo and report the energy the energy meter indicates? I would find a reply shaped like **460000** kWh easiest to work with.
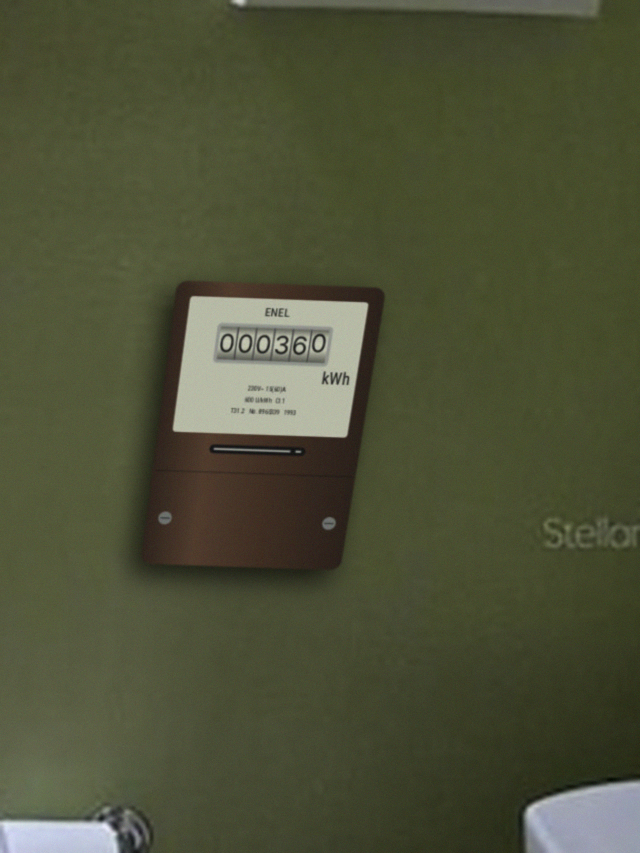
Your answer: **360** kWh
